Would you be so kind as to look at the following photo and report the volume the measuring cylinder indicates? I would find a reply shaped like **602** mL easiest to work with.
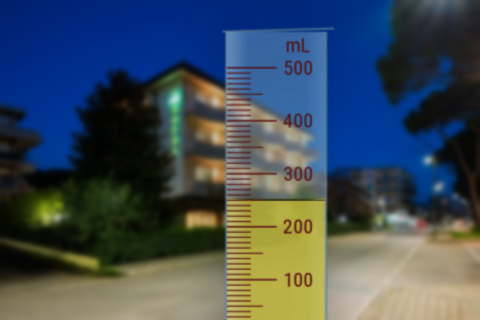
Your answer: **250** mL
